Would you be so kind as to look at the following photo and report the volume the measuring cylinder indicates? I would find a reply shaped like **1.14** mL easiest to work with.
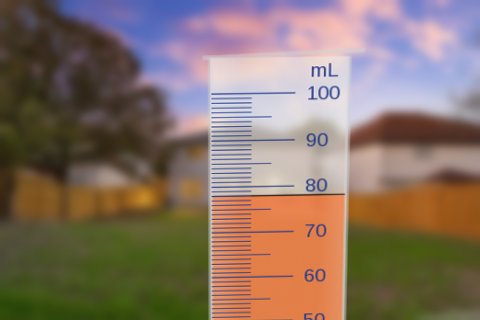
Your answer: **78** mL
